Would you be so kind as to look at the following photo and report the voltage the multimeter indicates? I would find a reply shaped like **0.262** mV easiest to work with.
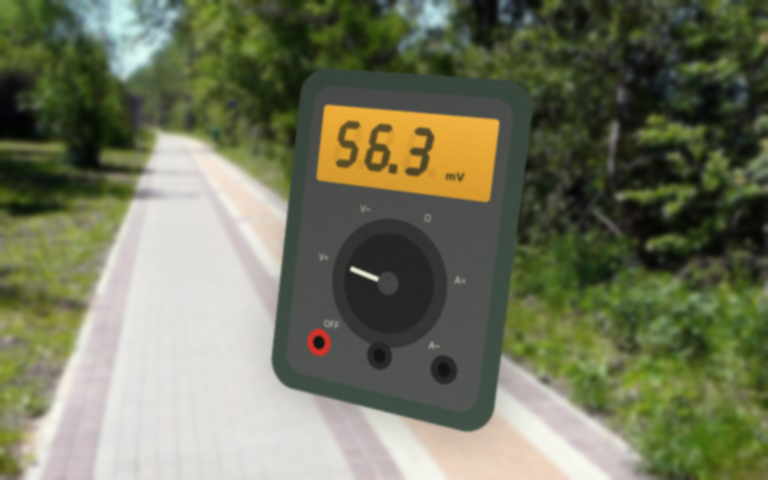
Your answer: **56.3** mV
